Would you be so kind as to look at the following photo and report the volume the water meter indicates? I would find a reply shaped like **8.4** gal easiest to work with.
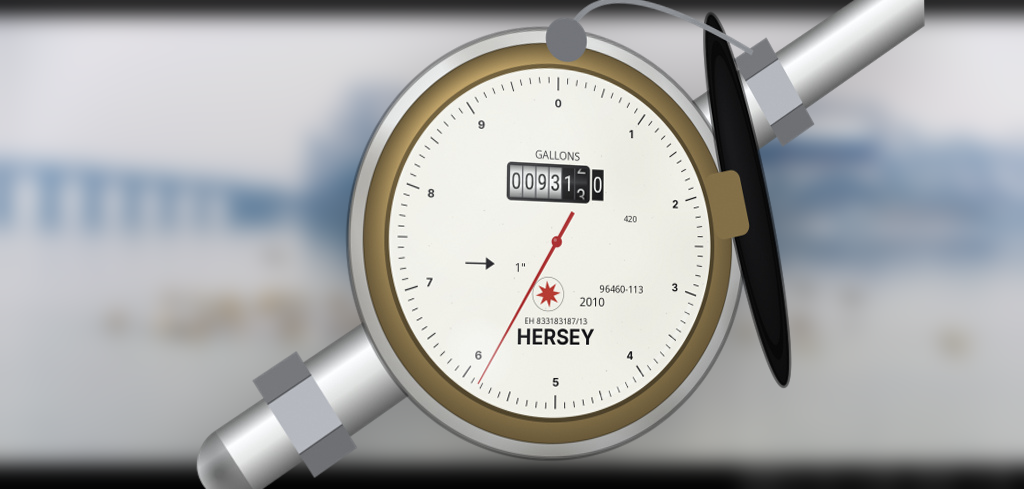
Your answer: **93125.8** gal
